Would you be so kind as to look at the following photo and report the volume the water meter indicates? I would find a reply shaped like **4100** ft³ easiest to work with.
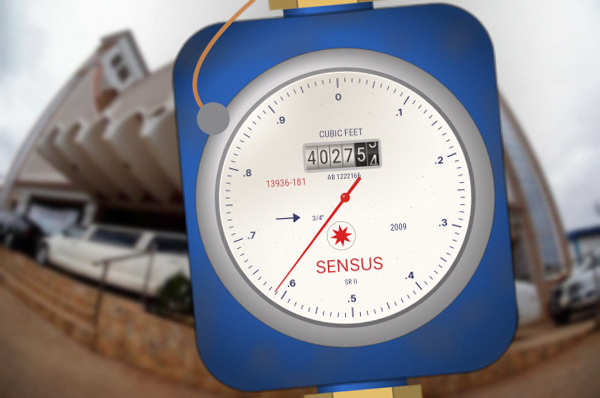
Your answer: **402753.61** ft³
